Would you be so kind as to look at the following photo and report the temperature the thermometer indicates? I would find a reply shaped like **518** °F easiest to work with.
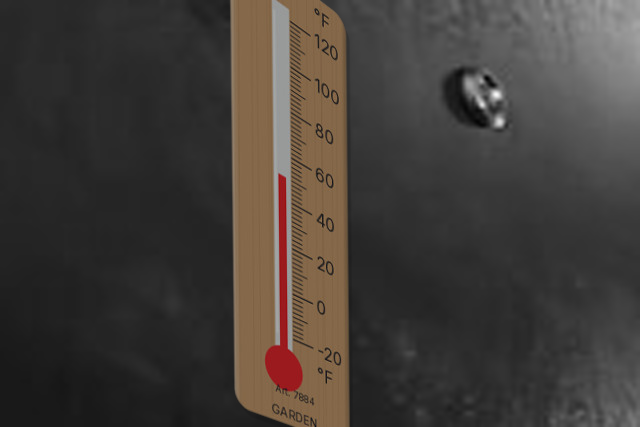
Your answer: **50** °F
